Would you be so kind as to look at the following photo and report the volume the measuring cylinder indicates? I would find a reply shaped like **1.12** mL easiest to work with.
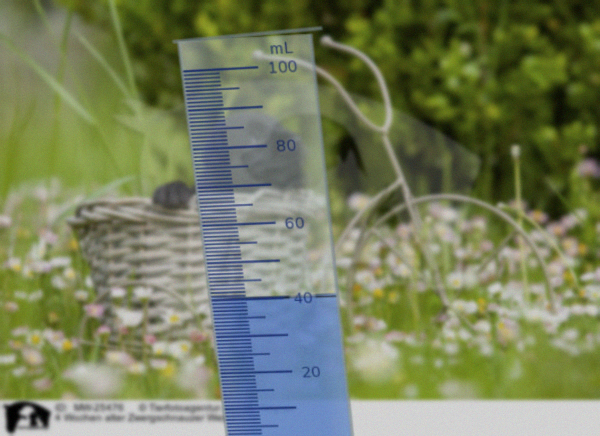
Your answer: **40** mL
